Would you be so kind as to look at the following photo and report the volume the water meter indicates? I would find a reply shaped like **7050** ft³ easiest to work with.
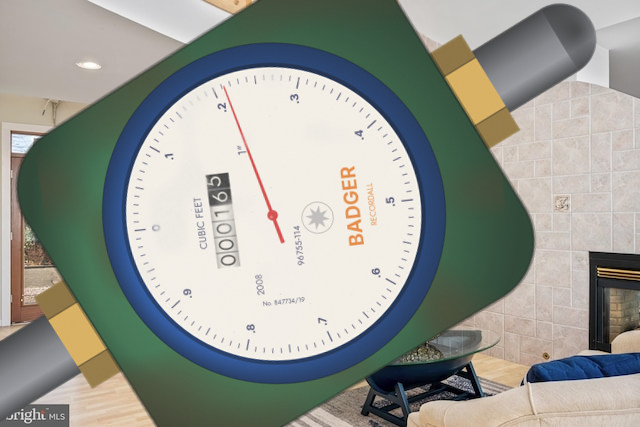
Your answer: **165.21** ft³
